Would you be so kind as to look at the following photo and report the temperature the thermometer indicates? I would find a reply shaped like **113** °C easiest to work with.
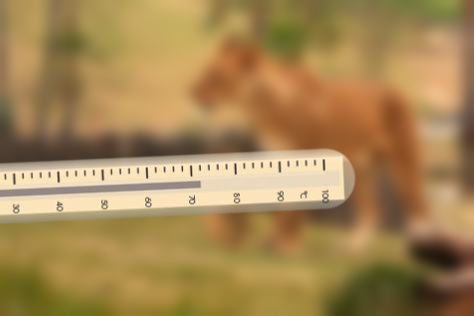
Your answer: **72** °C
